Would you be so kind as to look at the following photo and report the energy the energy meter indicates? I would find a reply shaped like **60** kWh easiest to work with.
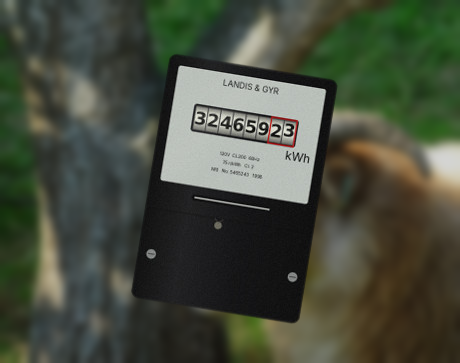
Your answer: **324659.23** kWh
